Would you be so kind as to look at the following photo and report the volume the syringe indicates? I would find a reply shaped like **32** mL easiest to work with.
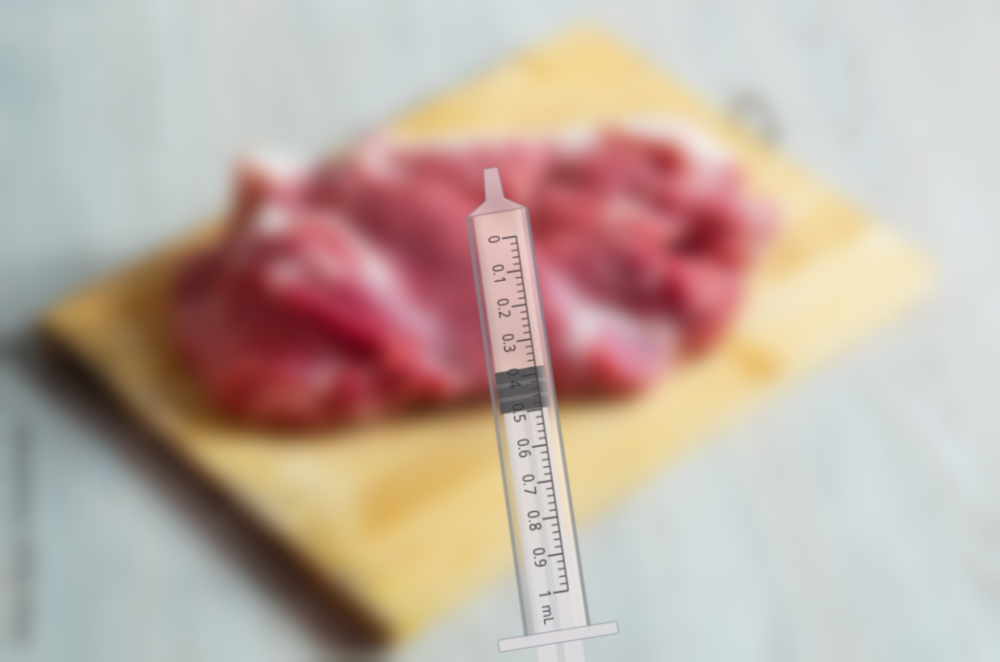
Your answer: **0.38** mL
